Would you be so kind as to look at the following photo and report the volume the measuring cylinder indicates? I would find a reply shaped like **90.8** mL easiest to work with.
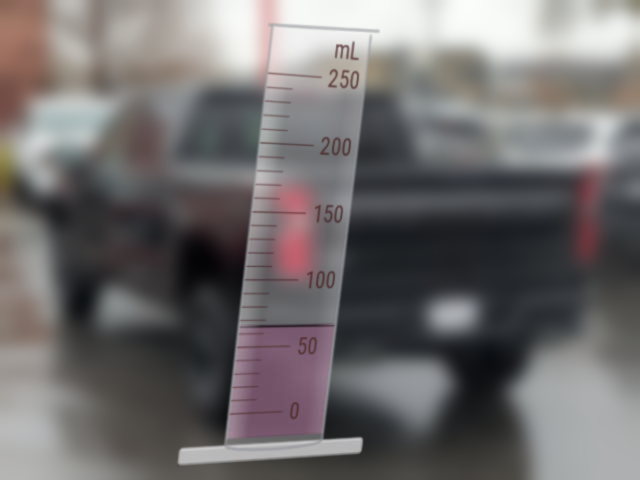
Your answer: **65** mL
